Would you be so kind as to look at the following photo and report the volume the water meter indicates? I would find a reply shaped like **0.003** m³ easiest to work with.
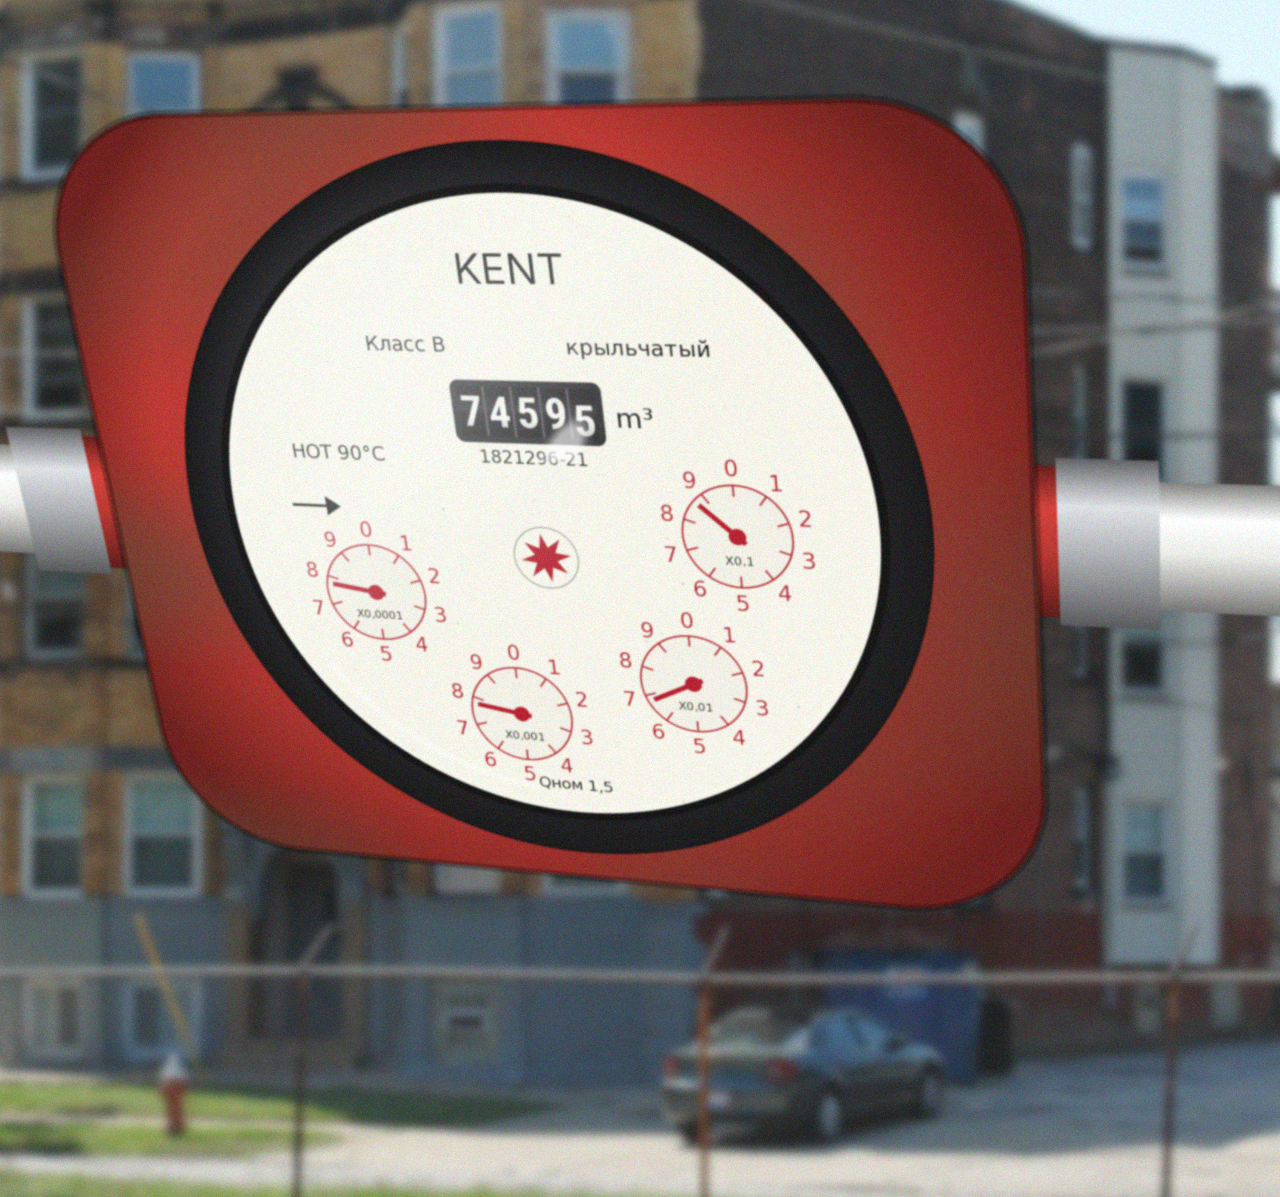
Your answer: **74594.8677** m³
